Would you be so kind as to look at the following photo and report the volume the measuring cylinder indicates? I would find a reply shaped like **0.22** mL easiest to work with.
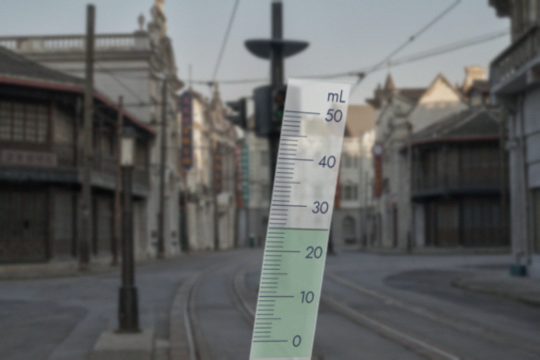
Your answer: **25** mL
